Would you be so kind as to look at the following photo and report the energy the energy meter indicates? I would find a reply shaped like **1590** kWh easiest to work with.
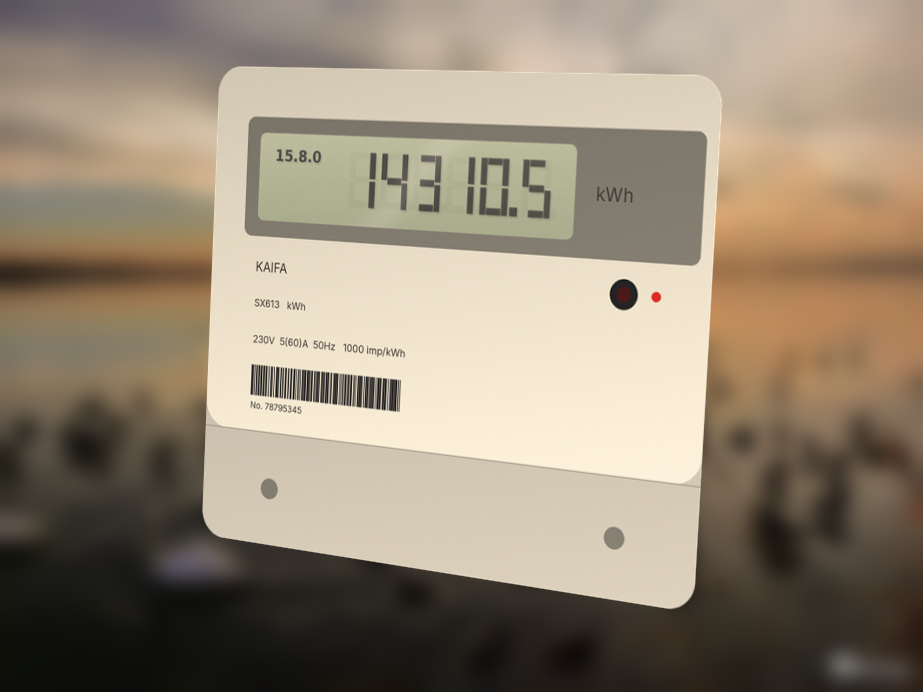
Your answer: **14310.5** kWh
